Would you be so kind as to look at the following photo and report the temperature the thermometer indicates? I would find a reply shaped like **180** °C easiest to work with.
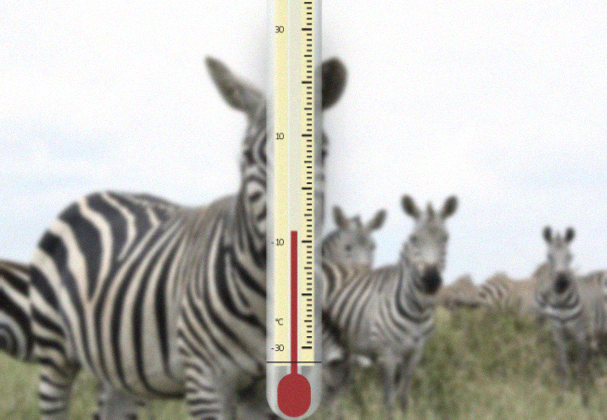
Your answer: **-8** °C
